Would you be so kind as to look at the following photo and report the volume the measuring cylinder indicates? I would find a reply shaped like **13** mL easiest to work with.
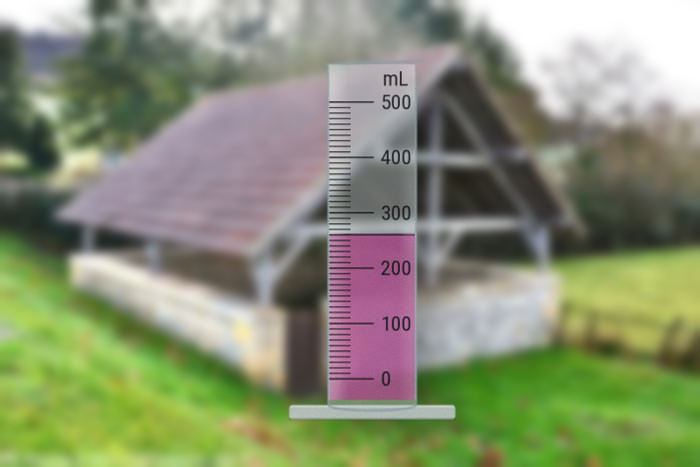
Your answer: **260** mL
